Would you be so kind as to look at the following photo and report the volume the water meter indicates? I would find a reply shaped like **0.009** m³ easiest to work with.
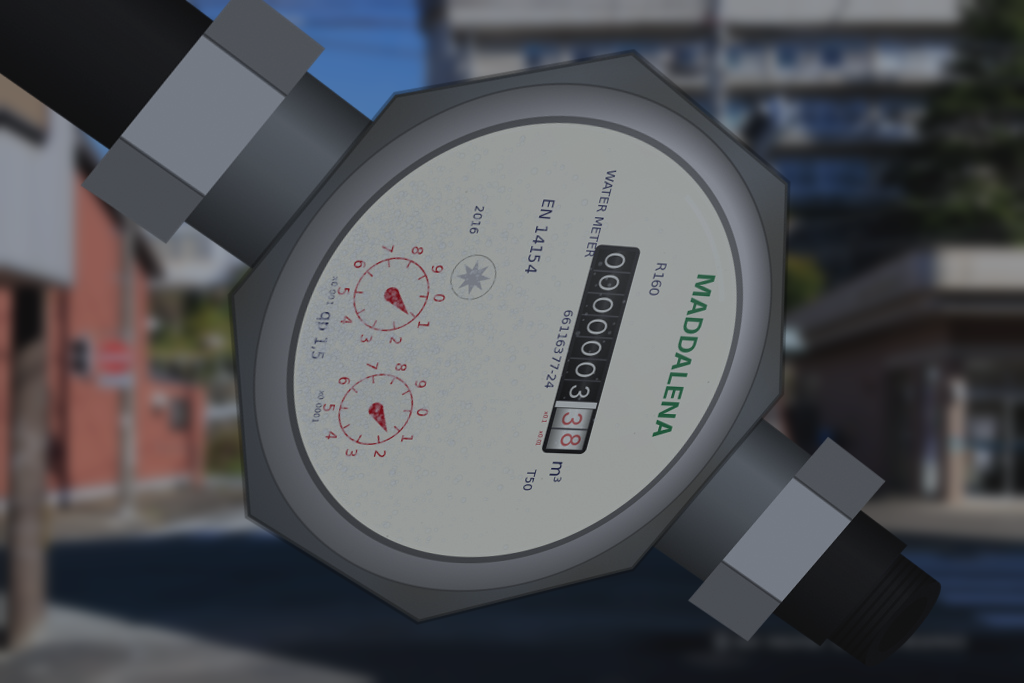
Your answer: **3.3811** m³
